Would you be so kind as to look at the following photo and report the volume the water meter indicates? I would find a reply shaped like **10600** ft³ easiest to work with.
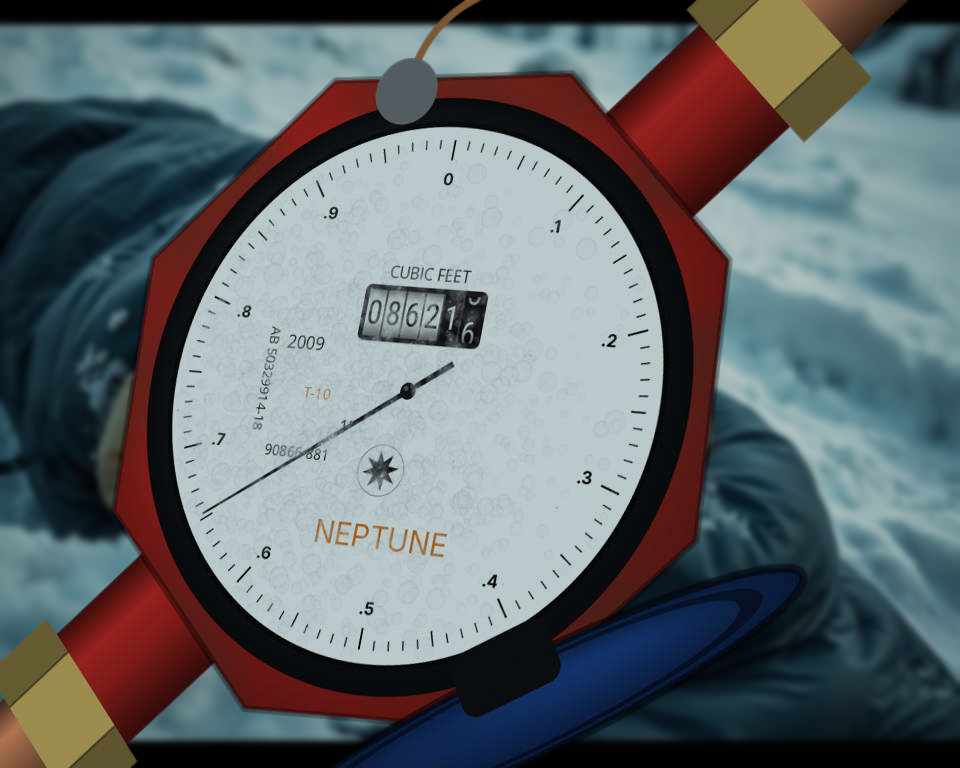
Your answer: **86215.65** ft³
